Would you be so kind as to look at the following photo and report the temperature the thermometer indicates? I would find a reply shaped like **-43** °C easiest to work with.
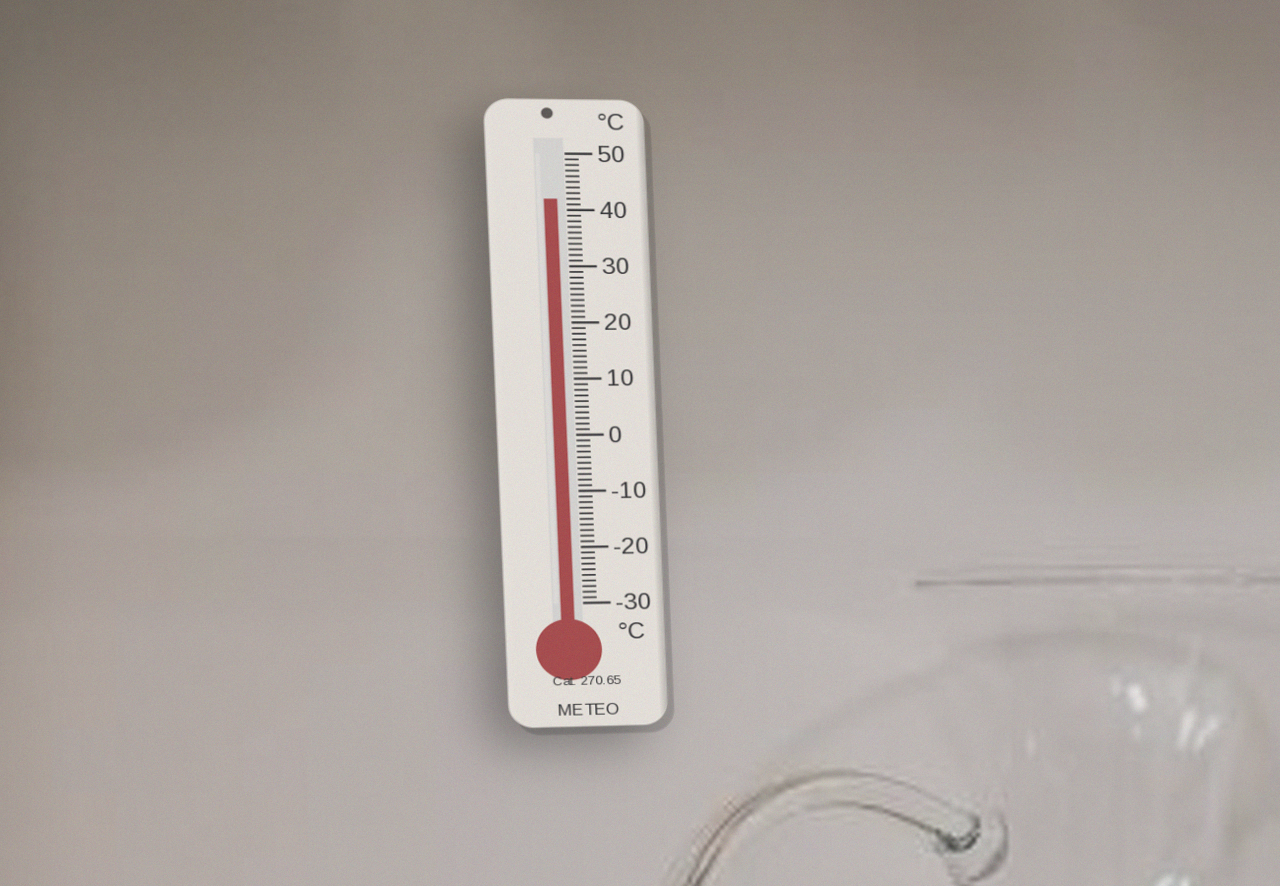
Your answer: **42** °C
